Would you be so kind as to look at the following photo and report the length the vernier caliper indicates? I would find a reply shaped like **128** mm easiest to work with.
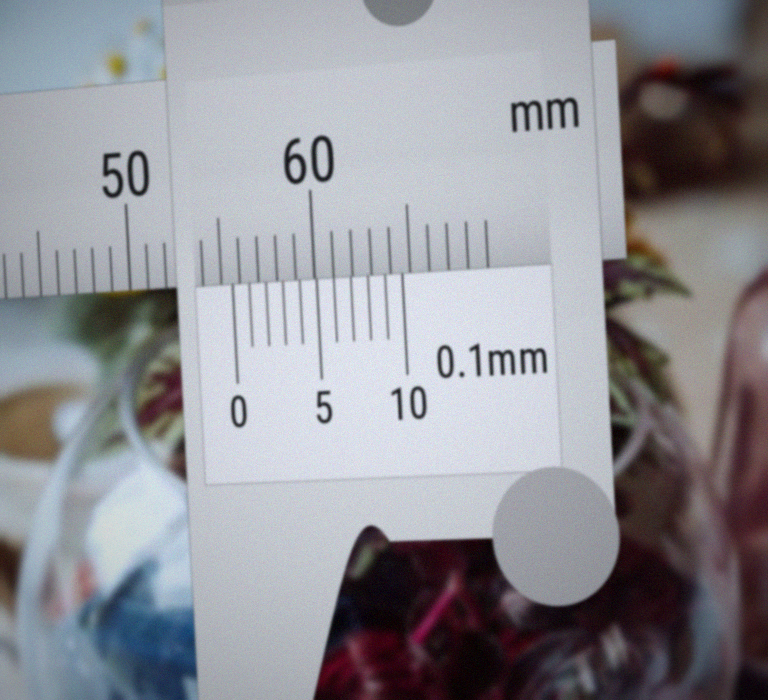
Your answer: **55.6** mm
